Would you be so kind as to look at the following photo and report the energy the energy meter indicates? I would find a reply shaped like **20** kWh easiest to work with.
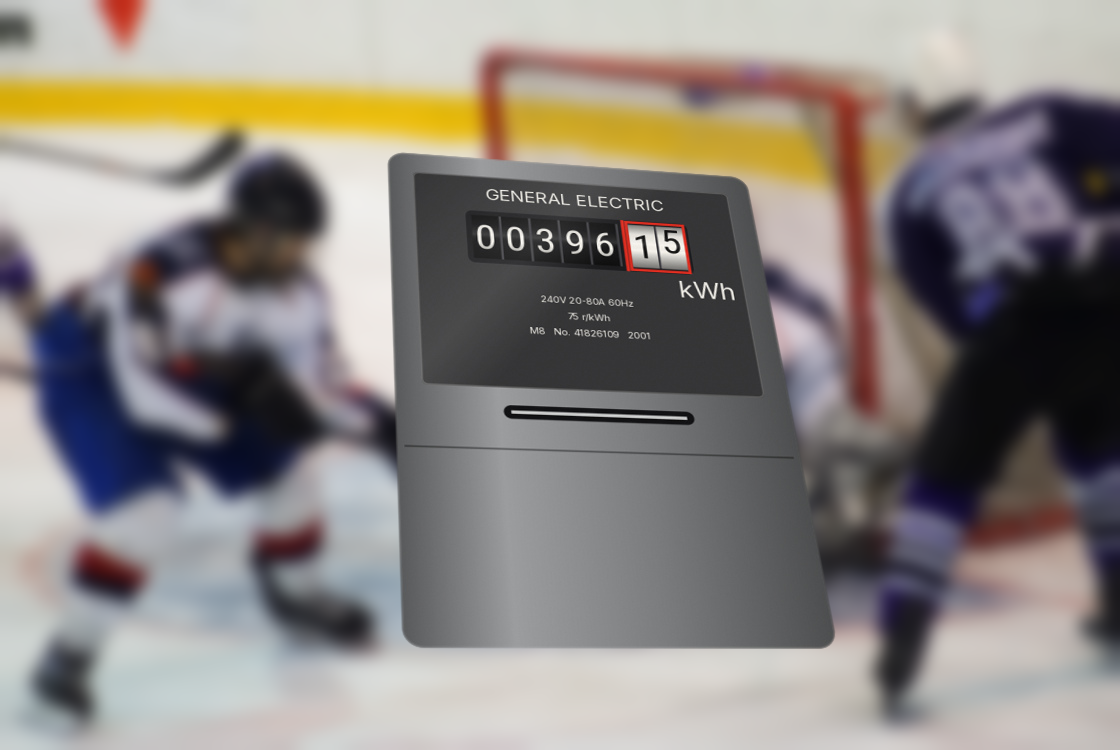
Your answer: **396.15** kWh
